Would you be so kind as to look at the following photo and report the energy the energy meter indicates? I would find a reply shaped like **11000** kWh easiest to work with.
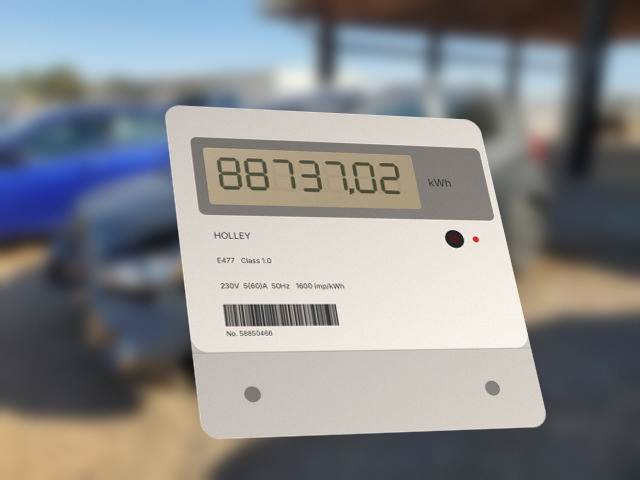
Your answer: **88737.02** kWh
